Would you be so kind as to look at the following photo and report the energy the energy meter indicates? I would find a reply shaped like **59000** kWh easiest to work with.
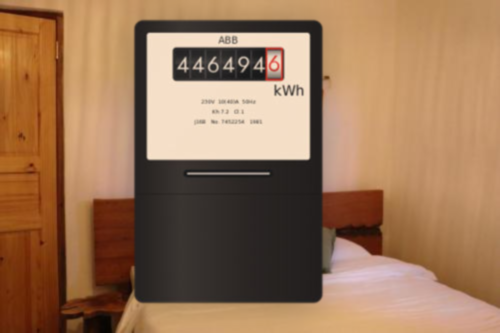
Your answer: **446494.6** kWh
